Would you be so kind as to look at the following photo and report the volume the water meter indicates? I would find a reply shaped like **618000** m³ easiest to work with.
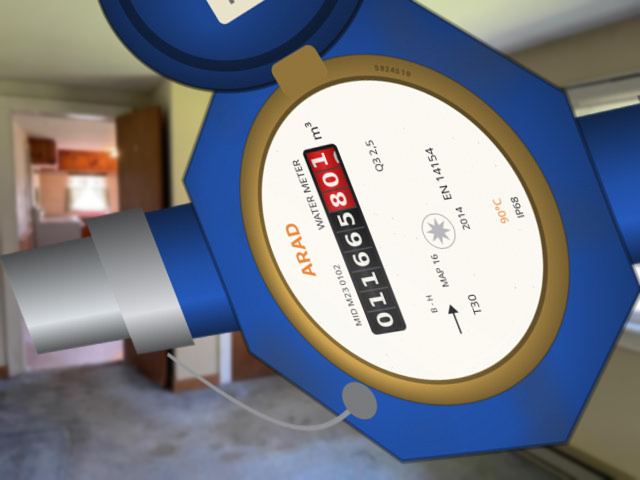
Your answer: **11665.801** m³
